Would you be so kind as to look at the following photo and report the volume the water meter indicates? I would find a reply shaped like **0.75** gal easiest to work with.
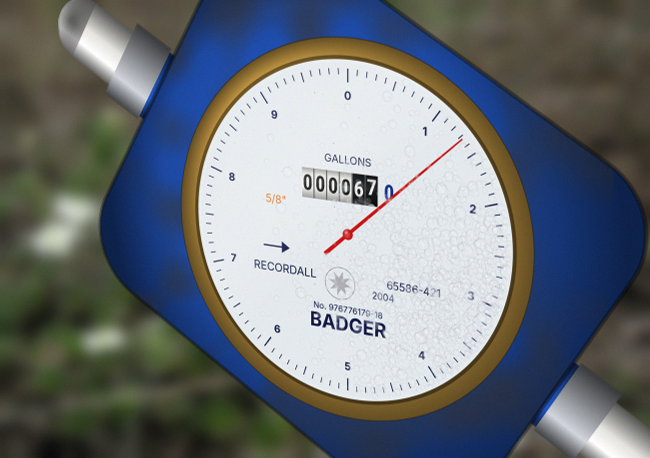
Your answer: **671.3** gal
